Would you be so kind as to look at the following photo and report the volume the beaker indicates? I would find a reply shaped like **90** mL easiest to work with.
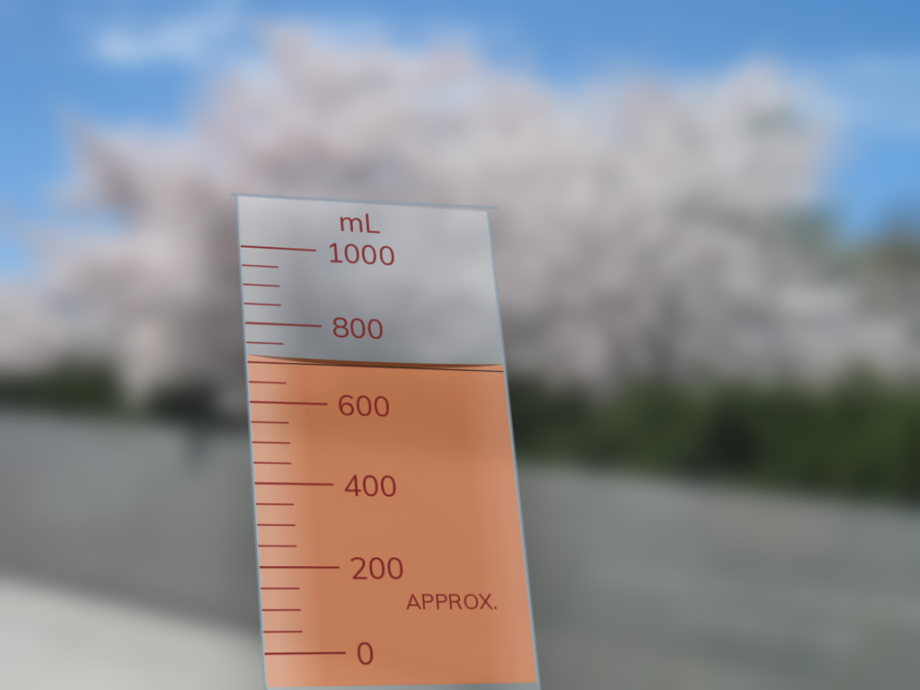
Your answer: **700** mL
